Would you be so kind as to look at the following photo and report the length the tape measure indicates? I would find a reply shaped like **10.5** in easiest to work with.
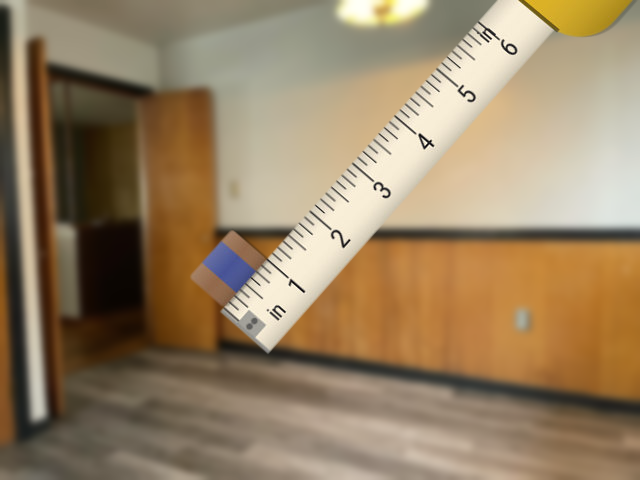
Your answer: **1** in
